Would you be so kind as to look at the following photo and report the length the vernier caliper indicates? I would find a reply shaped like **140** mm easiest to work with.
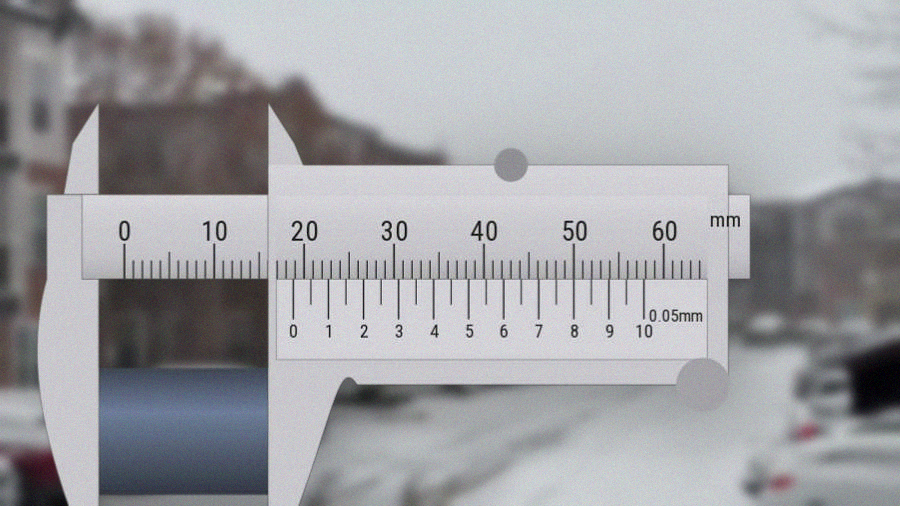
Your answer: **18.8** mm
